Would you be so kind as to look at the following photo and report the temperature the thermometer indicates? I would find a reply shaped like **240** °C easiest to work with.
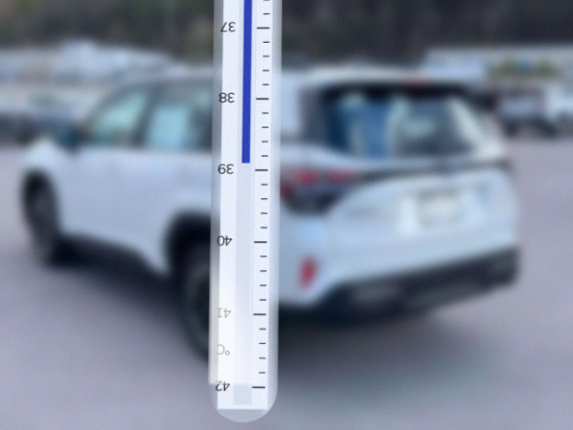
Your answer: **38.9** °C
